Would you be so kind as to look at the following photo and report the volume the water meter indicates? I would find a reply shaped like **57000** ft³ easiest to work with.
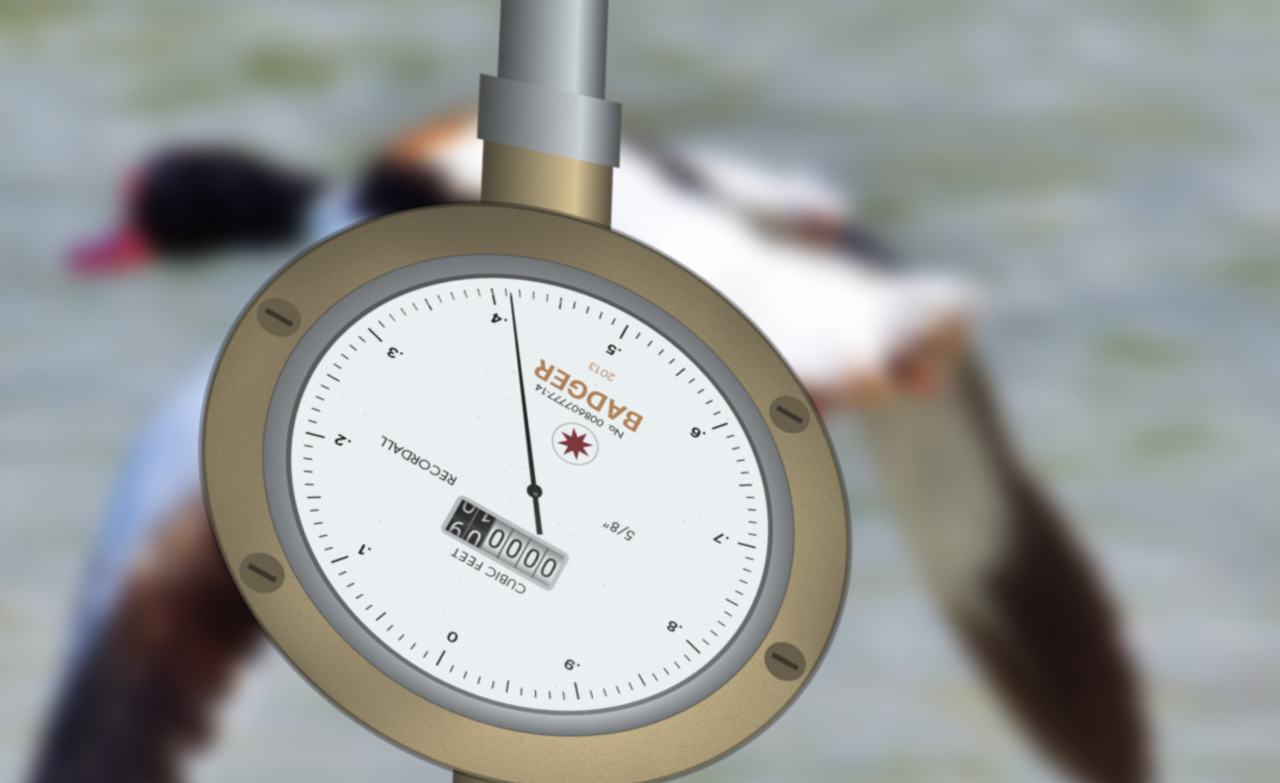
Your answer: **9.41** ft³
